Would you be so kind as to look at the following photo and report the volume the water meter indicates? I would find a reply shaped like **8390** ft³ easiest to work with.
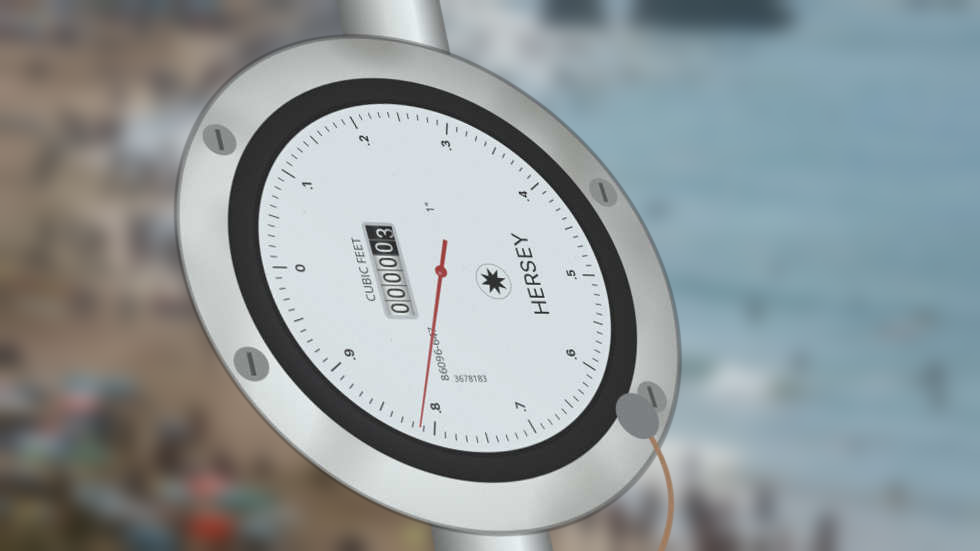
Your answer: **2.81** ft³
